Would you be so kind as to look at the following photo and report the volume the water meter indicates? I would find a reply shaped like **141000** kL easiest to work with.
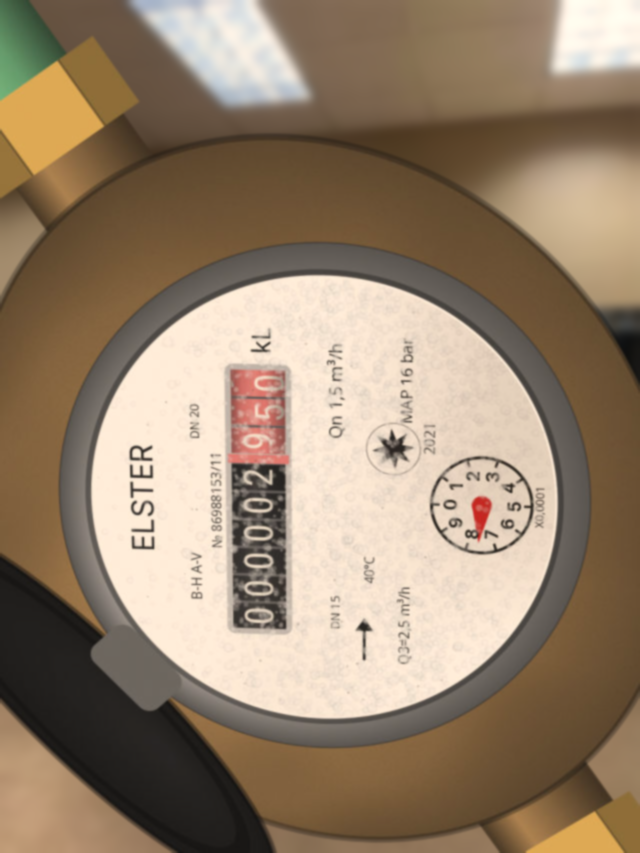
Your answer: **2.9497** kL
